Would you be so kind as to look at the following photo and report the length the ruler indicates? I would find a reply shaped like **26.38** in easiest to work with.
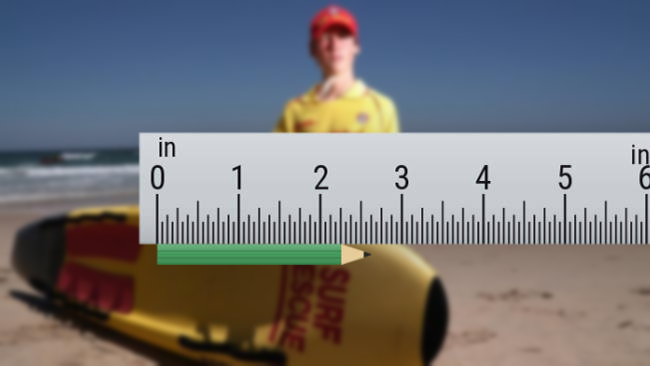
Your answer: **2.625** in
